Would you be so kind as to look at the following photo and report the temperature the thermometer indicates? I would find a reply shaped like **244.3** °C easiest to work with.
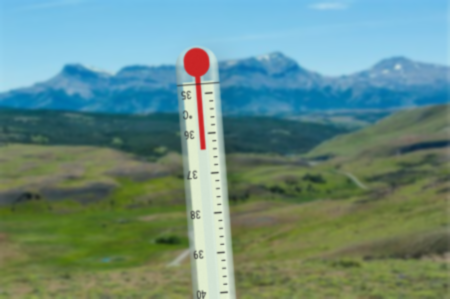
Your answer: **36.4** °C
